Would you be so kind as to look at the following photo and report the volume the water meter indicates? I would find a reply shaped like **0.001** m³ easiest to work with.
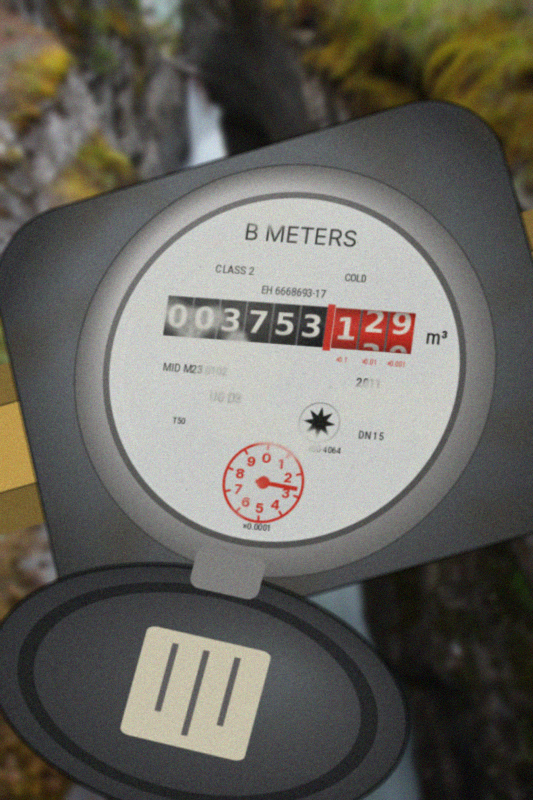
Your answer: **3753.1292** m³
